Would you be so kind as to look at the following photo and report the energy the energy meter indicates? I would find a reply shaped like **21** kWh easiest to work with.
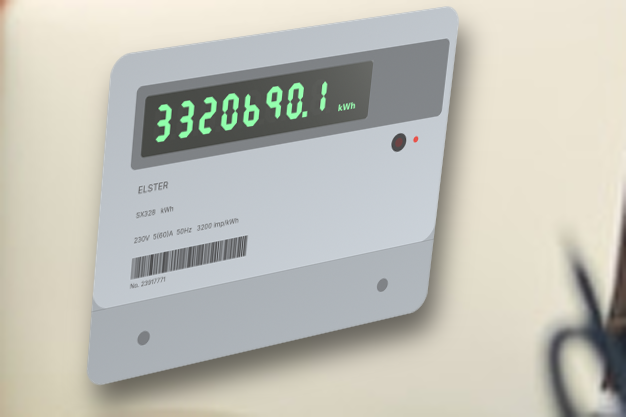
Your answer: **3320690.1** kWh
